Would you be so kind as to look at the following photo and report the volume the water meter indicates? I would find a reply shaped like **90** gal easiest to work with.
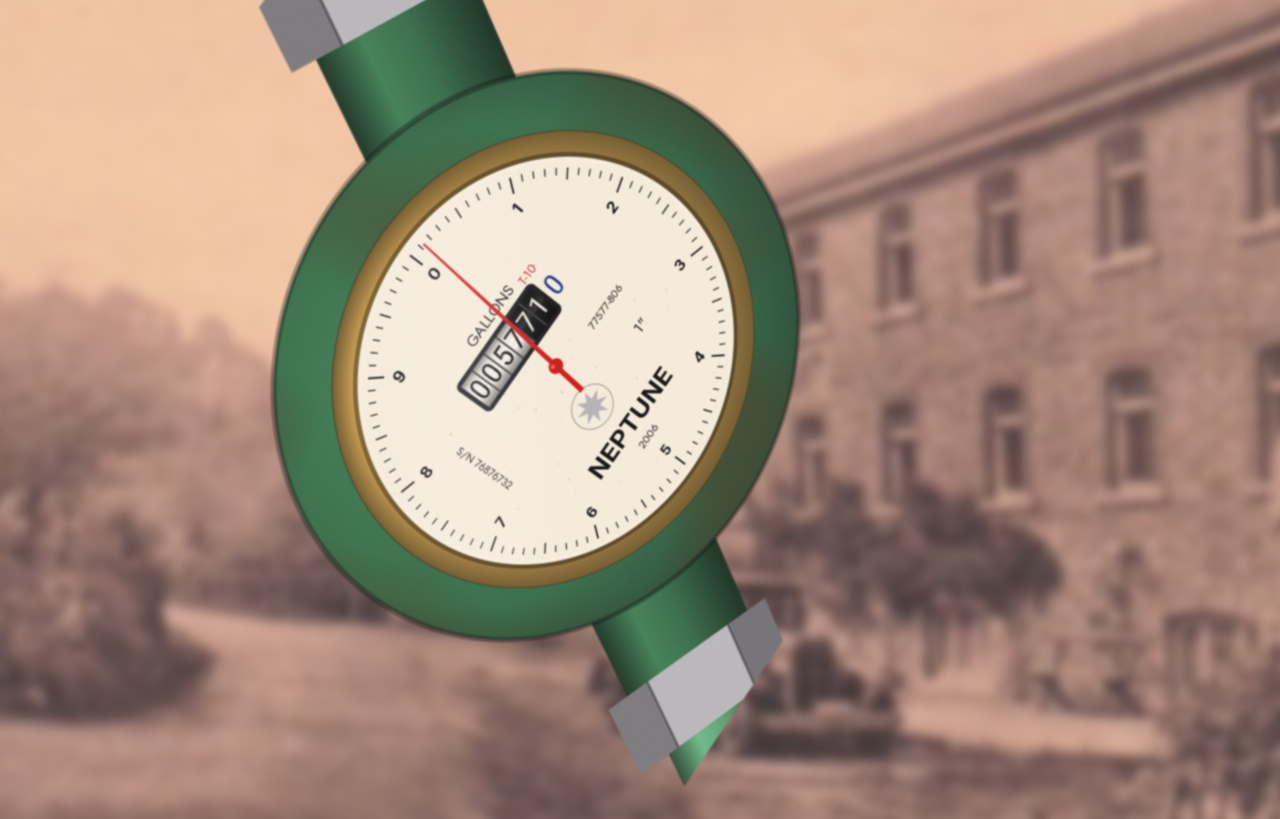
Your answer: **57710.1** gal
